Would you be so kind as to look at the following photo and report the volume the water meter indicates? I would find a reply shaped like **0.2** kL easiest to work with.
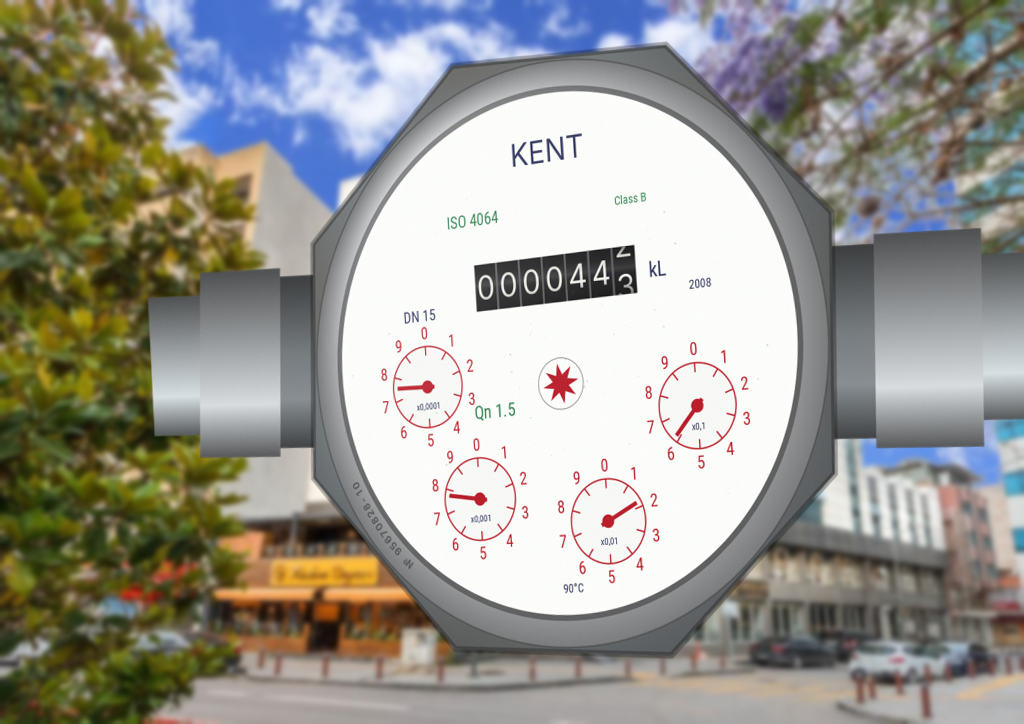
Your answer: **442.6177** kL
